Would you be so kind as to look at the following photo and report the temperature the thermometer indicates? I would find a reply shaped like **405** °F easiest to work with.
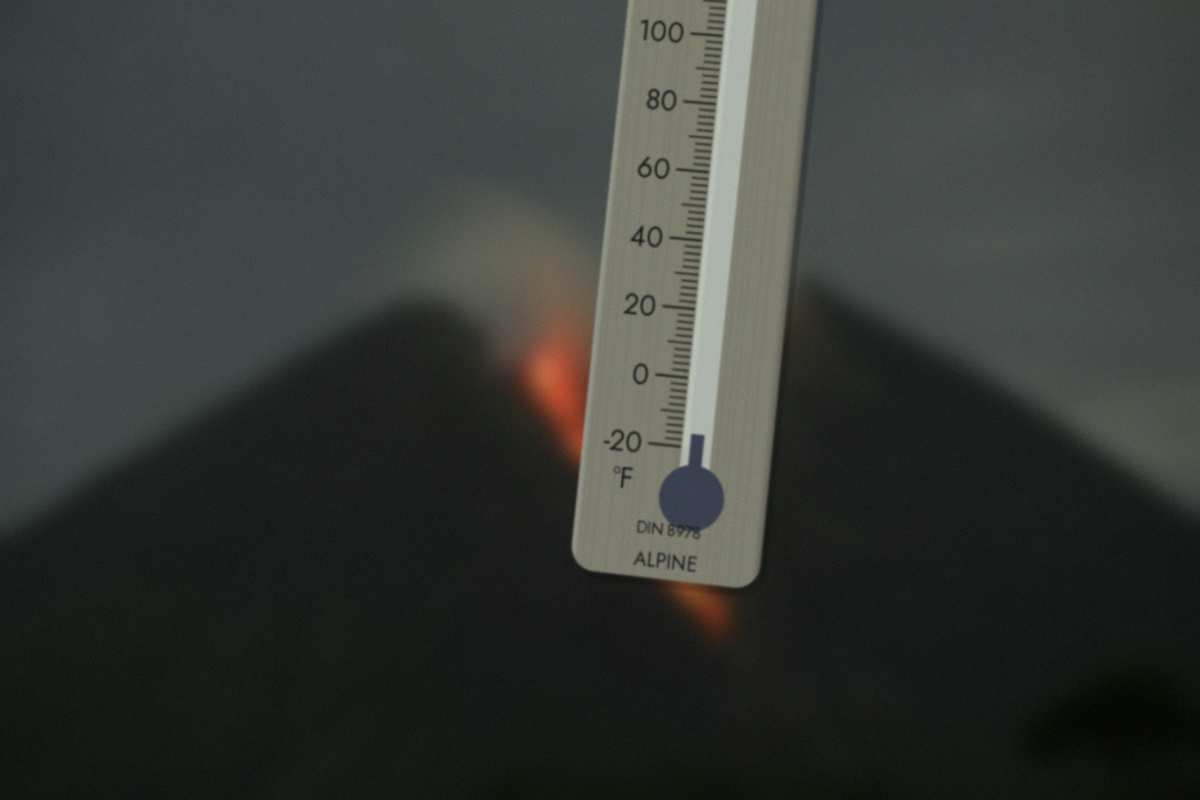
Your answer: **-16** °F
